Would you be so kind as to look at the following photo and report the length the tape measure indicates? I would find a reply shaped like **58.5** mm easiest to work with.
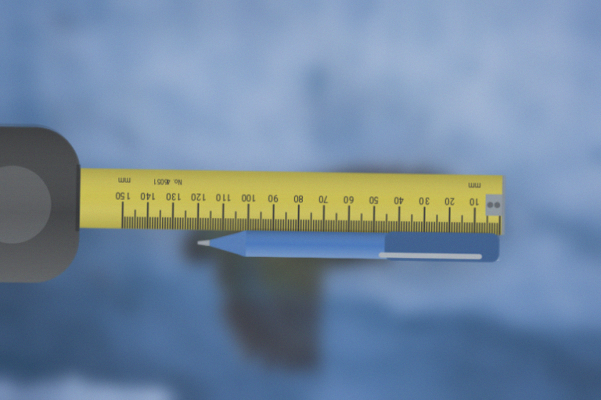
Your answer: **120** mm
